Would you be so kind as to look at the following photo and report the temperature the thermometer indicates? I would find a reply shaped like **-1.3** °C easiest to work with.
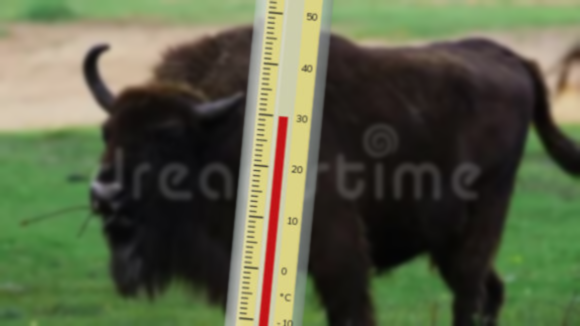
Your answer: **30** °C
